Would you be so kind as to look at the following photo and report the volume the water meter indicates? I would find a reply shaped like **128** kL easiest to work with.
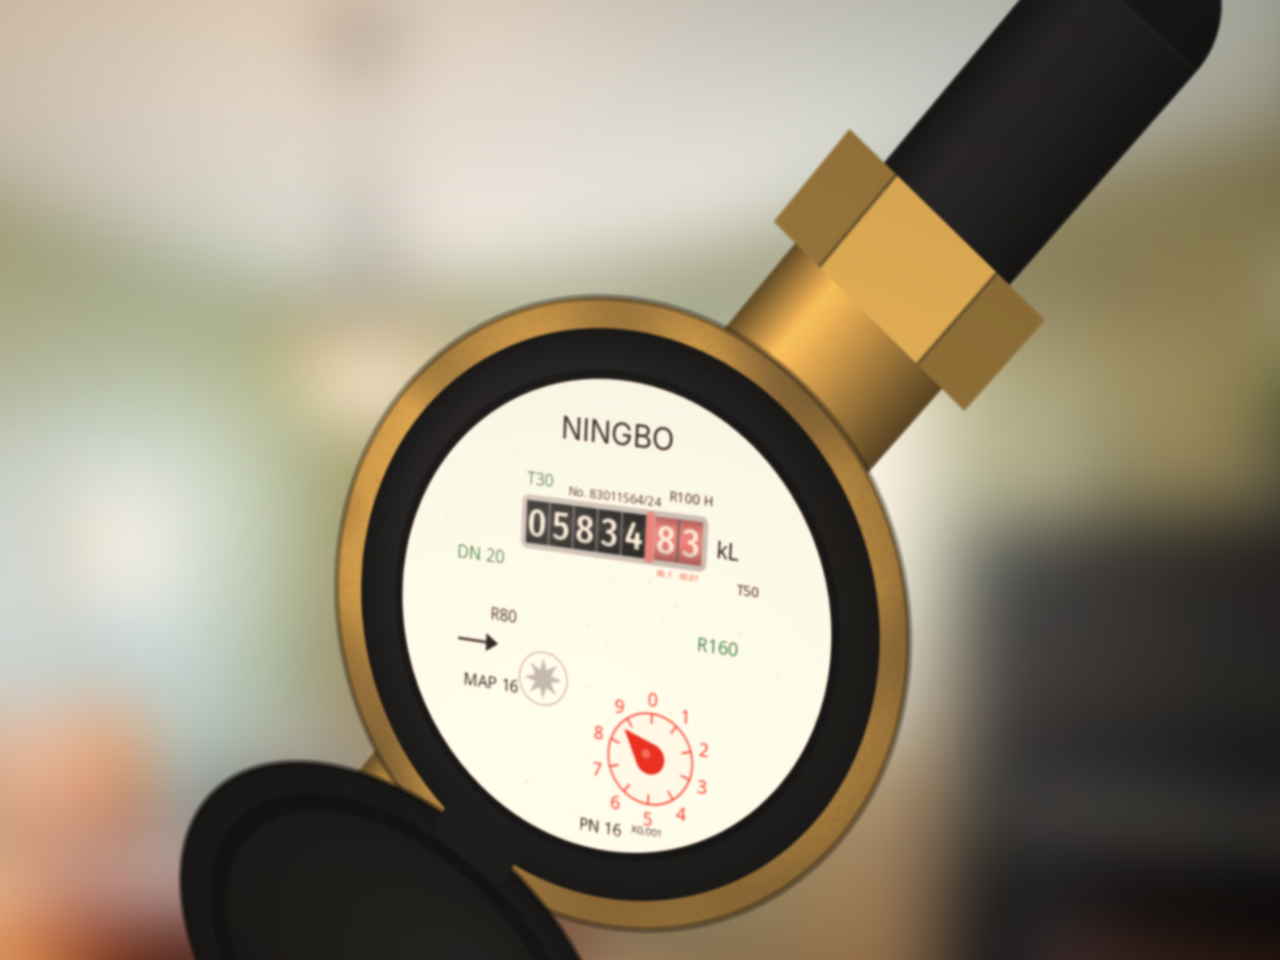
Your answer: **5834.838** kL
